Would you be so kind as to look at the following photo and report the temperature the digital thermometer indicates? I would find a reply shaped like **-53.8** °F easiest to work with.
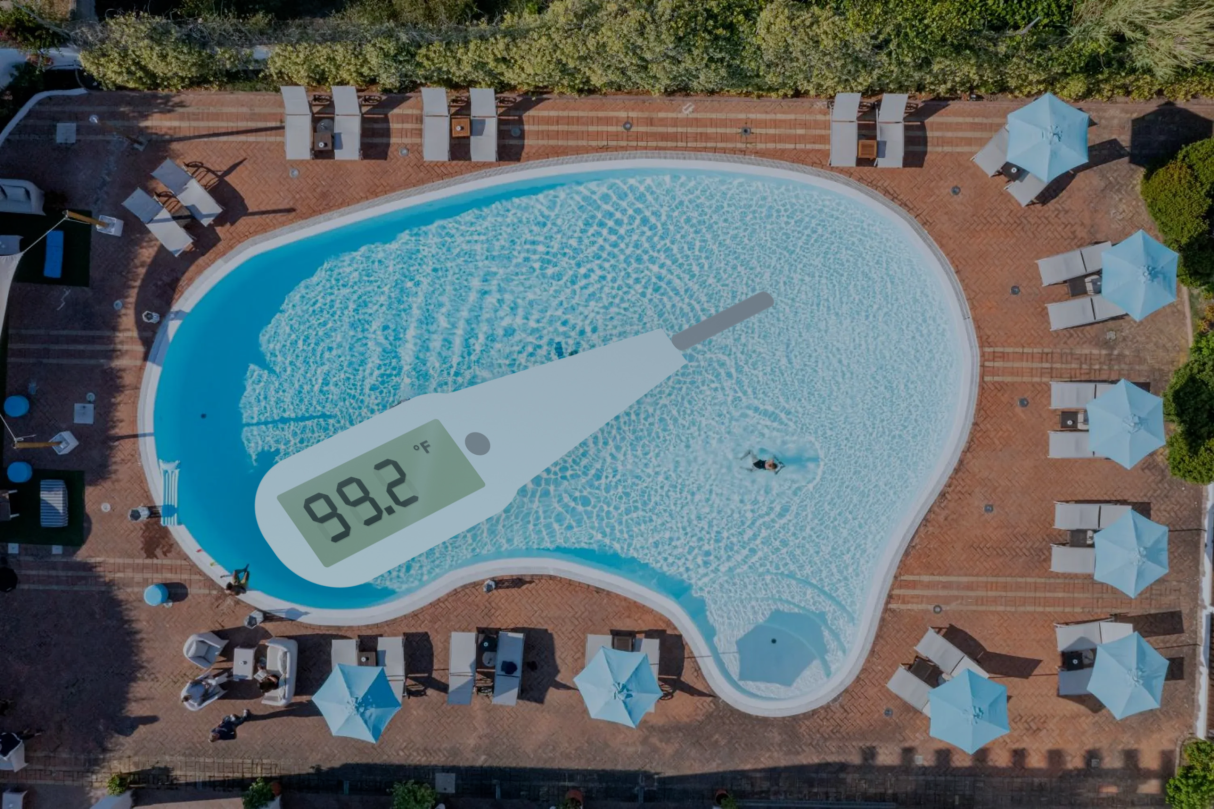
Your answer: **99.2** °F
